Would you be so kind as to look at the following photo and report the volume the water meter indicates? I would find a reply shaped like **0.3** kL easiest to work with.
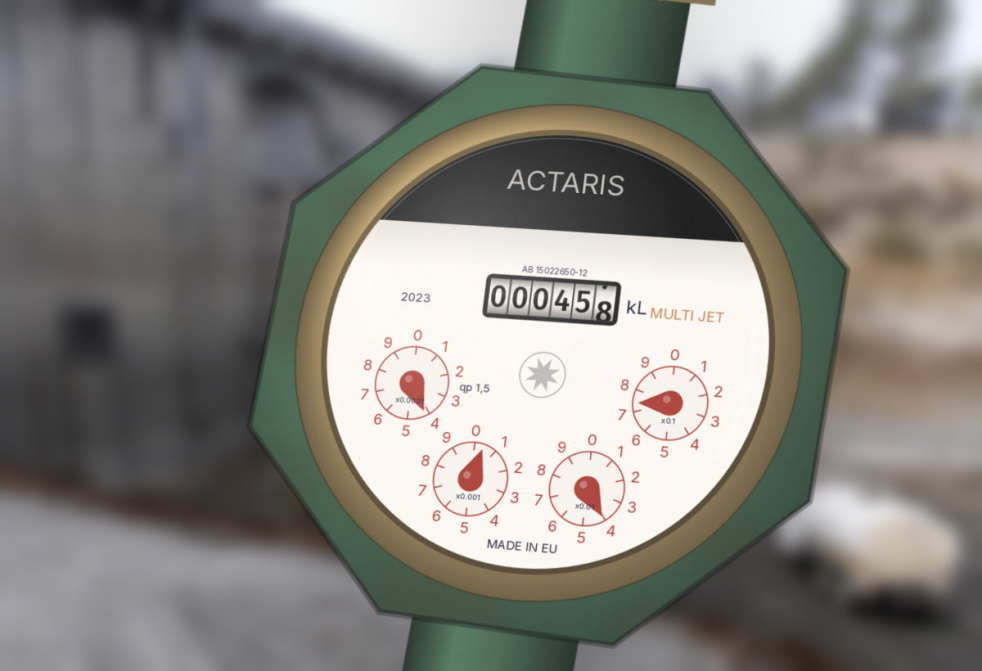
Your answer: **457.7404** kL
